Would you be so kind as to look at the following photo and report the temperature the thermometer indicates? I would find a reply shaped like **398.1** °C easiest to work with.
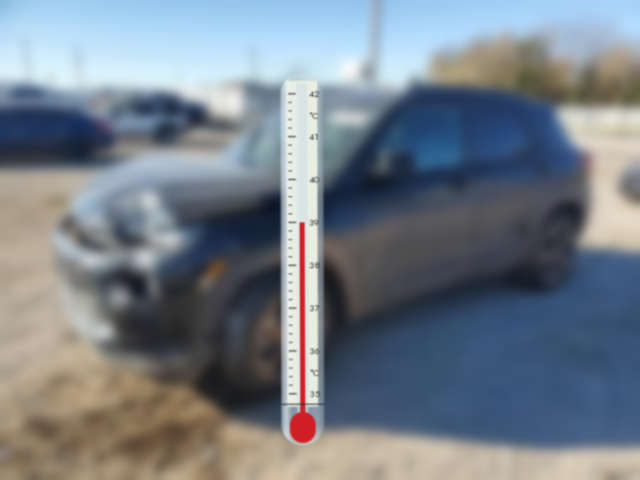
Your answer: **39** °C
